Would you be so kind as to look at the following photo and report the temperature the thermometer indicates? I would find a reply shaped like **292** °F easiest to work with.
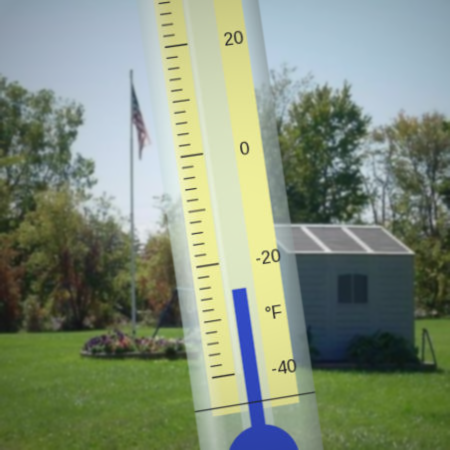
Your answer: **-25** °F
